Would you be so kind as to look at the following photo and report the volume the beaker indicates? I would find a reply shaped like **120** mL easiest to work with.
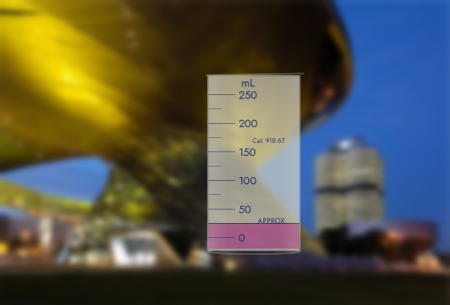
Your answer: **25** mL
